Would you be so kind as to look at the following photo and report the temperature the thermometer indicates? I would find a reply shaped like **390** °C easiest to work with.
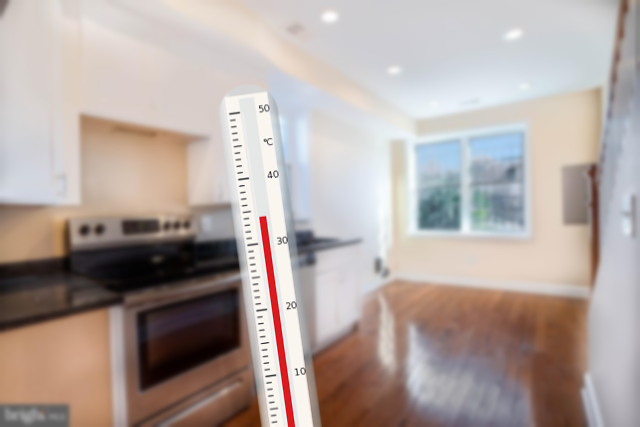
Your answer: **34** °C
